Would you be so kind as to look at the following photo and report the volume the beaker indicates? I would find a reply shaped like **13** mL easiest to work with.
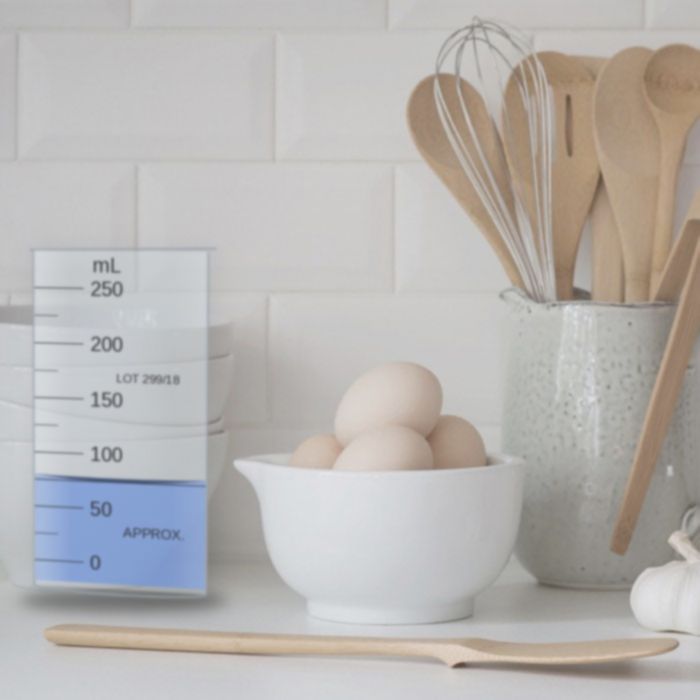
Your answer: **75** mL
